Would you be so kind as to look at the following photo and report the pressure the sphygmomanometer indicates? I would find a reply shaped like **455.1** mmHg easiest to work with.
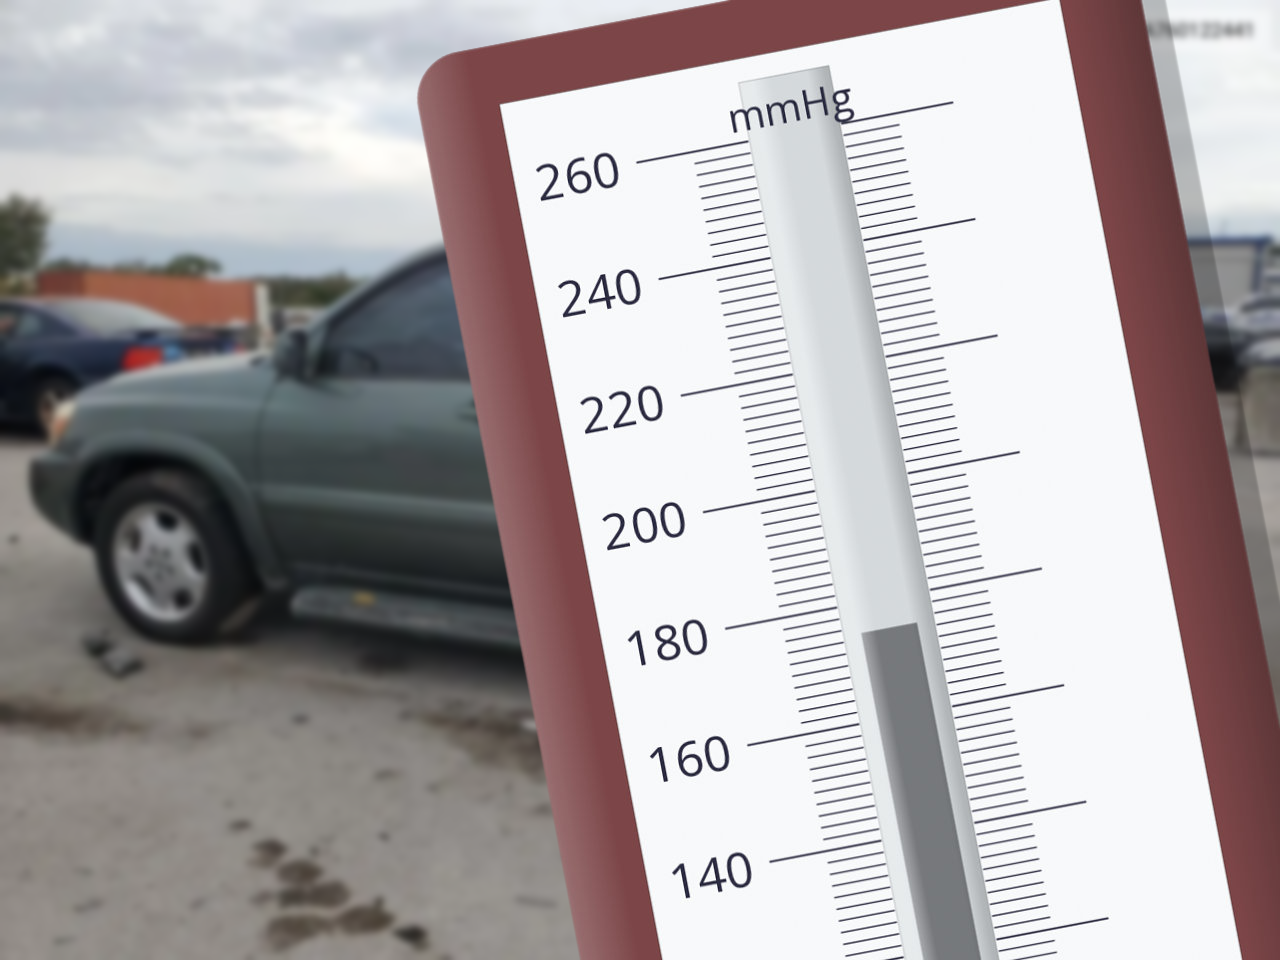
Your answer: **175** mmHg
